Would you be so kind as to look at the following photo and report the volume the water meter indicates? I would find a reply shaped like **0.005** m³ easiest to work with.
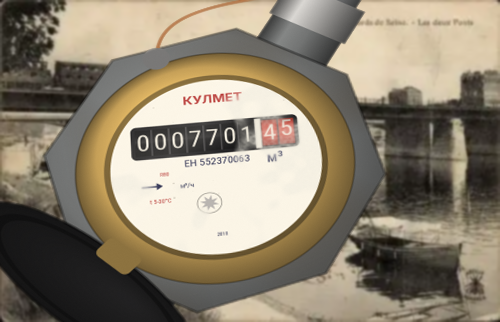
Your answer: **7701.45** m³
